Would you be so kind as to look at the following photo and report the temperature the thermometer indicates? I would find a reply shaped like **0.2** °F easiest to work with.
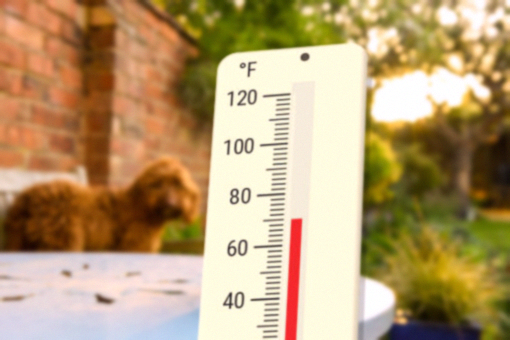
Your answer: **70** °F
